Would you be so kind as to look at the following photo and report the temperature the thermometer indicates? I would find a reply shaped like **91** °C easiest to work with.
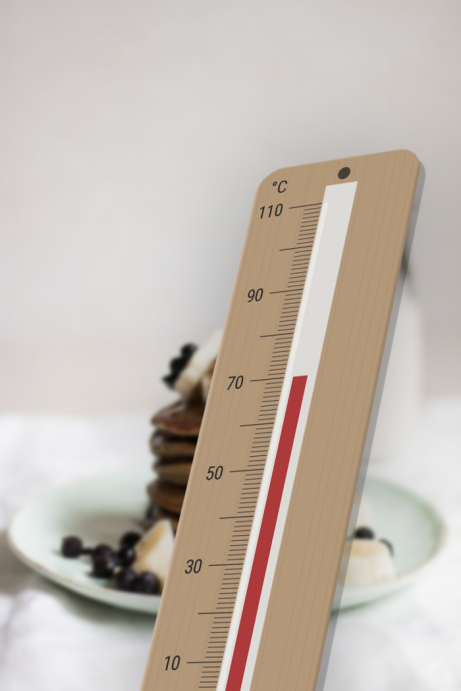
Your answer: **70** °C
